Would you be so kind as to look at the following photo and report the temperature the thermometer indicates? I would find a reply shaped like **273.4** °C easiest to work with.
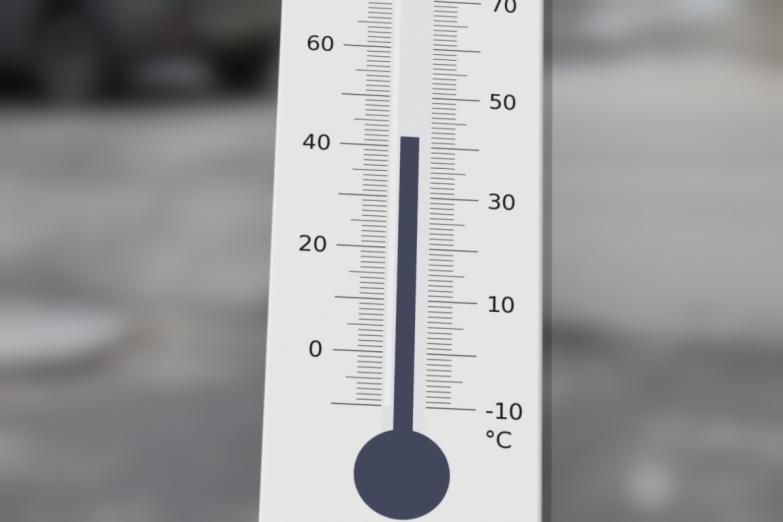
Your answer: **42** °C
